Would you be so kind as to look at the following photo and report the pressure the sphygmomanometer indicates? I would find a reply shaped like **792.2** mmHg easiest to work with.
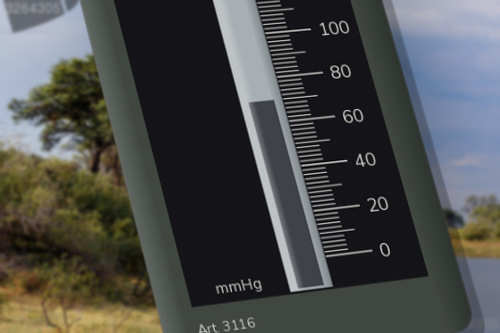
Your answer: **70** mmHg
